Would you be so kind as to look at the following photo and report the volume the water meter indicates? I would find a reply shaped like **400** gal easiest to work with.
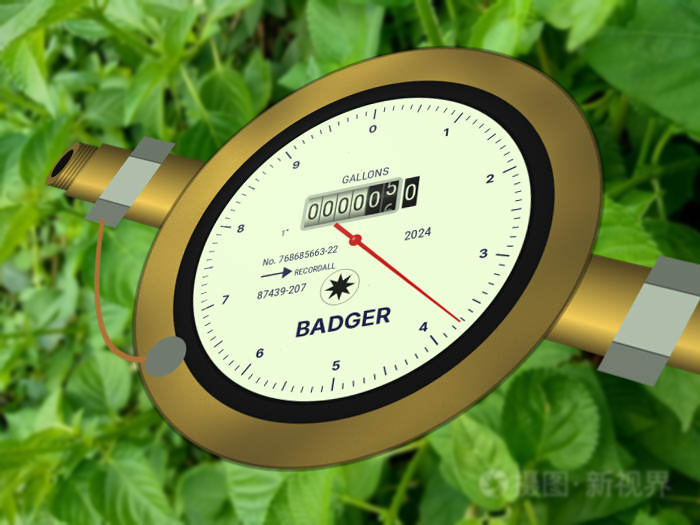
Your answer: **53.7** gal
